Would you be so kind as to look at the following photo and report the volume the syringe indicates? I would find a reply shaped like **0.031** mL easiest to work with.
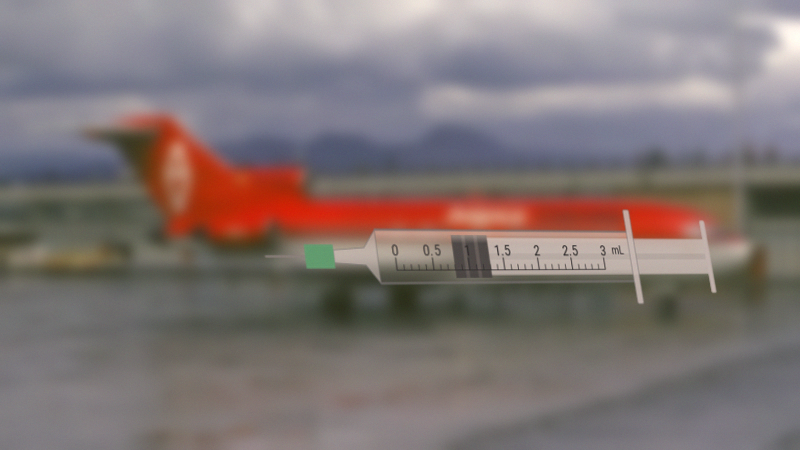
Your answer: **0.8** mL
